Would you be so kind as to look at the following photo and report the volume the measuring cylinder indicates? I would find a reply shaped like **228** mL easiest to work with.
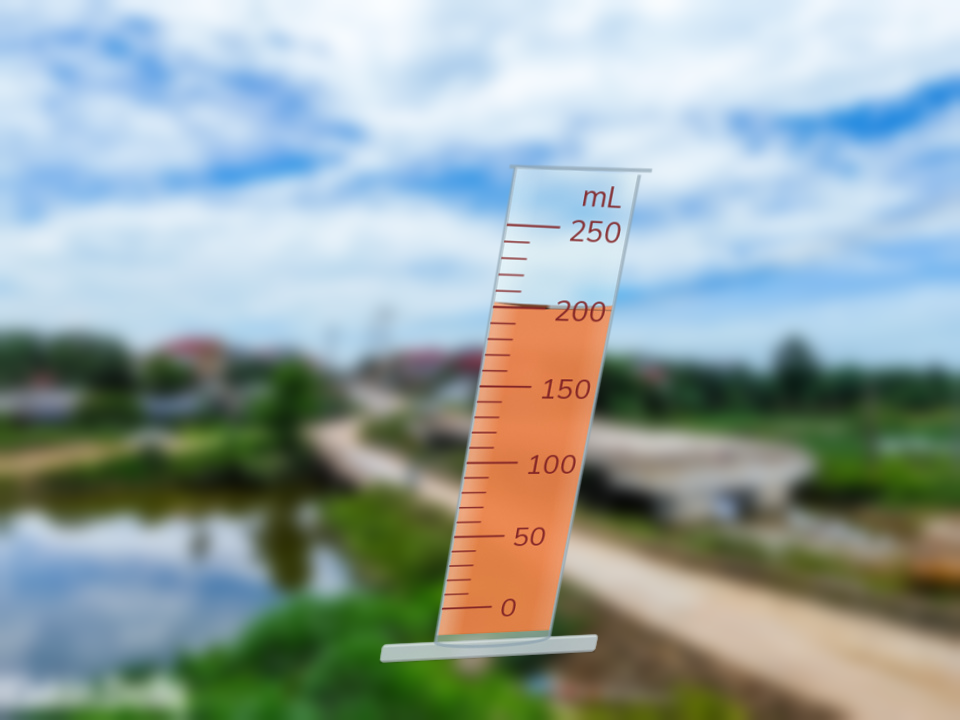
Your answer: **200** mL
